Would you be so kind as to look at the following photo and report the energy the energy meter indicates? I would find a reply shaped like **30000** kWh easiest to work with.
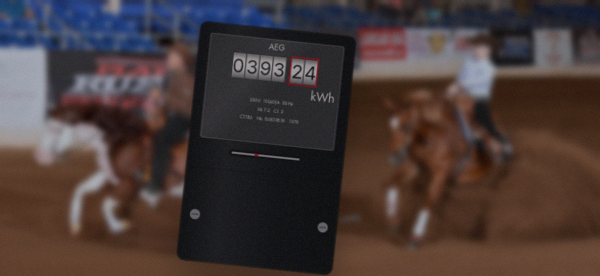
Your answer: **393.24** kWh
